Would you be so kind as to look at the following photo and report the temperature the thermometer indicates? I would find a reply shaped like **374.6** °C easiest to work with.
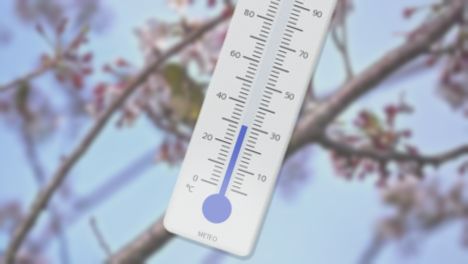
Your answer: **30** °C
